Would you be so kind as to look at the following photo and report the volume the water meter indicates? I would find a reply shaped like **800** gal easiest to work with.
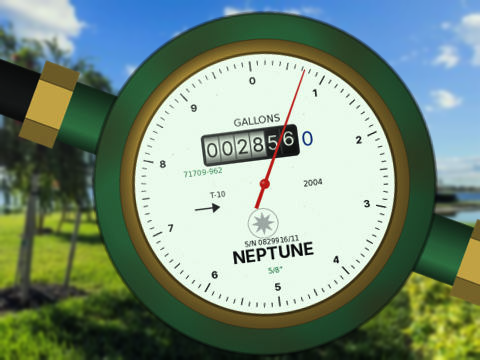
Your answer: **28560.7** gal
